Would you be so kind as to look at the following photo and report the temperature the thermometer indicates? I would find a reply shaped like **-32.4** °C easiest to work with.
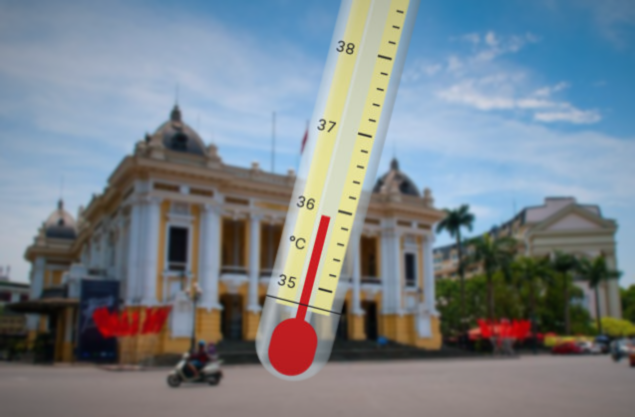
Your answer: **35.9** °C
